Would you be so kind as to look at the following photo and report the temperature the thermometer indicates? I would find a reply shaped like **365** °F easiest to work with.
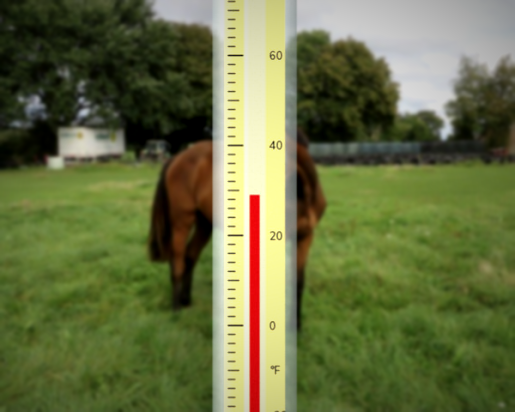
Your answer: **29** °F
